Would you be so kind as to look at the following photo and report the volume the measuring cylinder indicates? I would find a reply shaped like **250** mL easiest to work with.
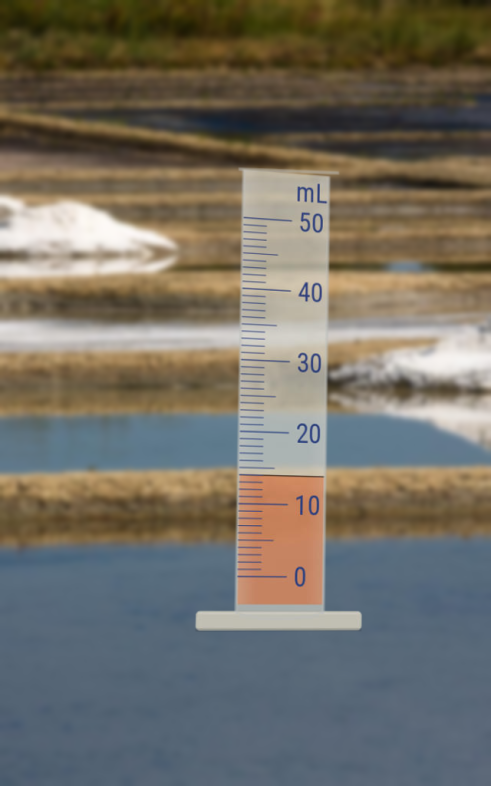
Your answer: **14** mL
